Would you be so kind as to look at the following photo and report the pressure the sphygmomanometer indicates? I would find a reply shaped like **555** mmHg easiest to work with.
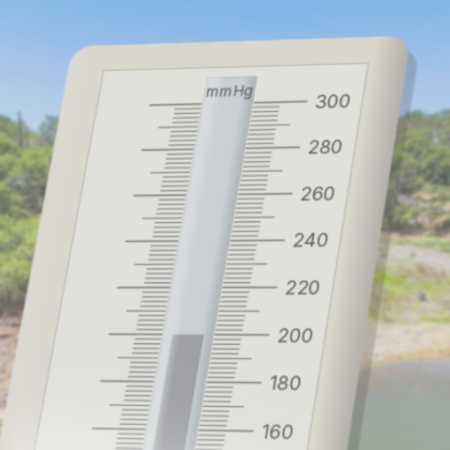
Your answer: **200** mmHg
